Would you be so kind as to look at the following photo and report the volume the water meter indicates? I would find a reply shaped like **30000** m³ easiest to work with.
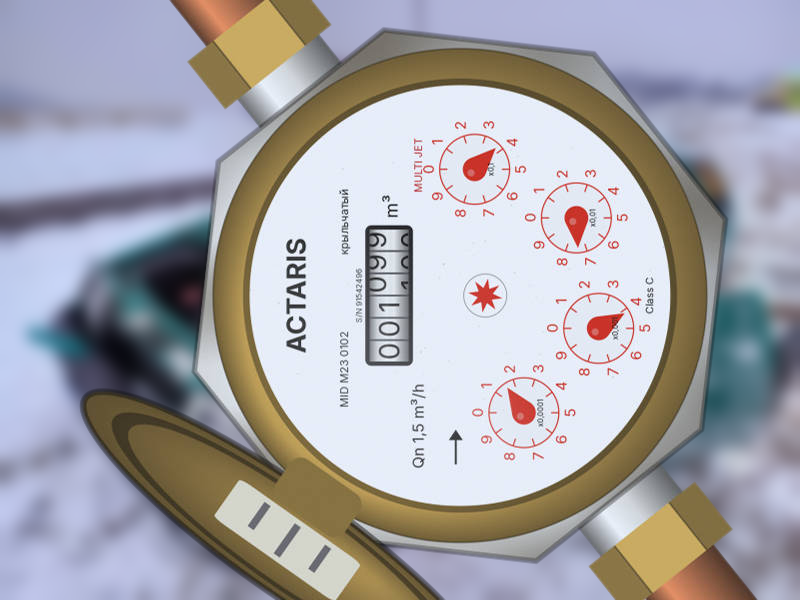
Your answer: **1099.3741** m³
